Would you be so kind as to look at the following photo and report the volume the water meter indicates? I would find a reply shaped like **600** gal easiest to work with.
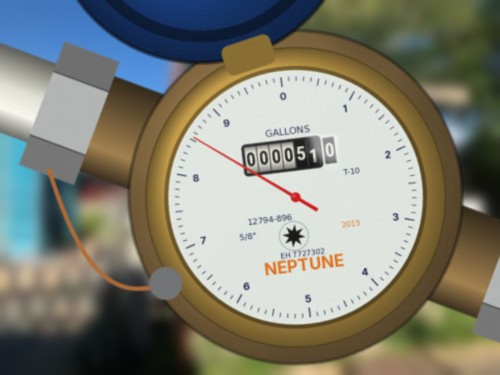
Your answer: **508.5** gal
